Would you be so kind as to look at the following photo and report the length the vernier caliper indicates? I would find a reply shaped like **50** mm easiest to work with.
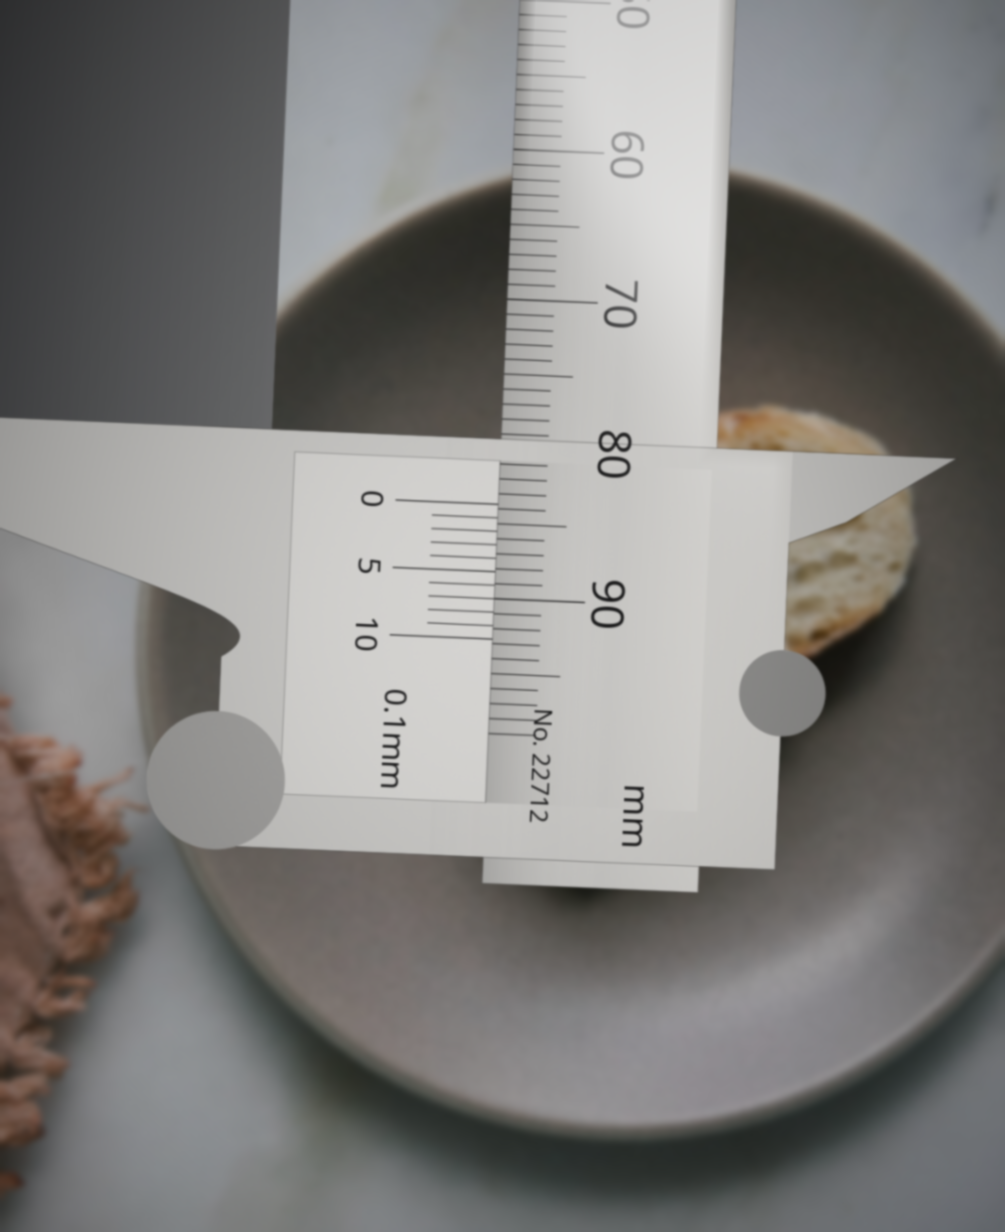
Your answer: **83.7** mm
